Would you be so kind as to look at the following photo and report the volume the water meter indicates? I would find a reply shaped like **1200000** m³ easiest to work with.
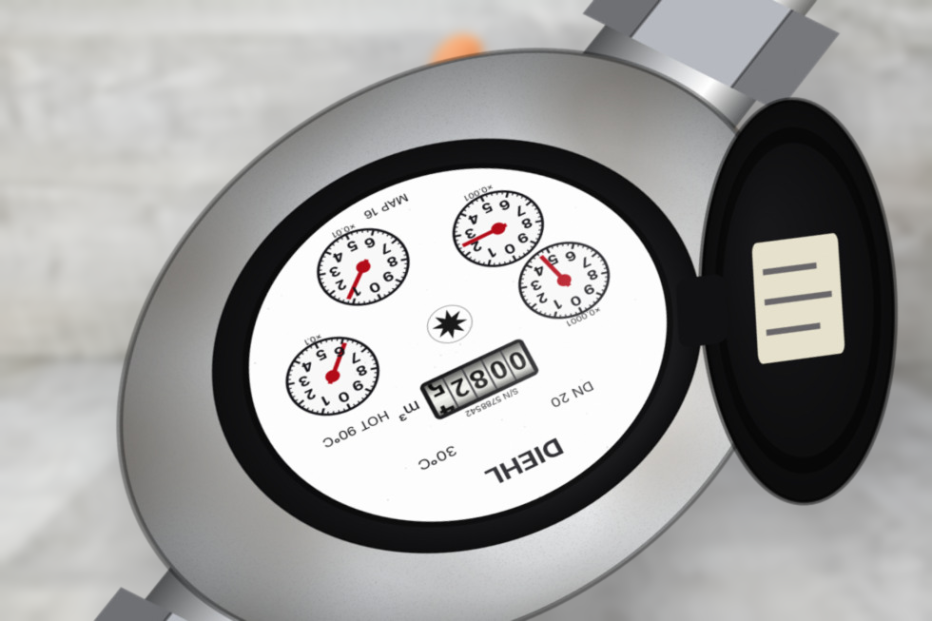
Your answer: **824.6124** m³
